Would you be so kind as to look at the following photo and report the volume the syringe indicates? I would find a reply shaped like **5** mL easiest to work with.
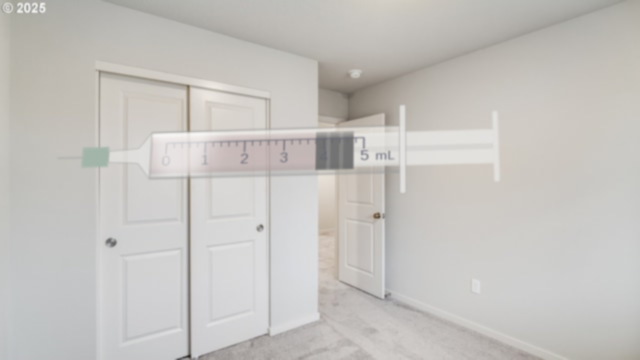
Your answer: **3.8** mL
